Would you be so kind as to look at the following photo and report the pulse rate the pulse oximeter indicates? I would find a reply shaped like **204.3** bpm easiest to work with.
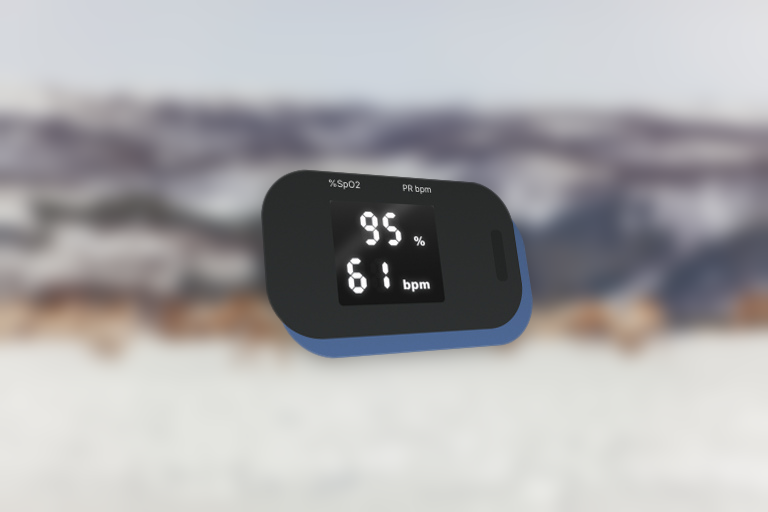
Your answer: **61** bpm
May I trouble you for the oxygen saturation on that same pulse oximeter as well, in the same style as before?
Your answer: **95** %
